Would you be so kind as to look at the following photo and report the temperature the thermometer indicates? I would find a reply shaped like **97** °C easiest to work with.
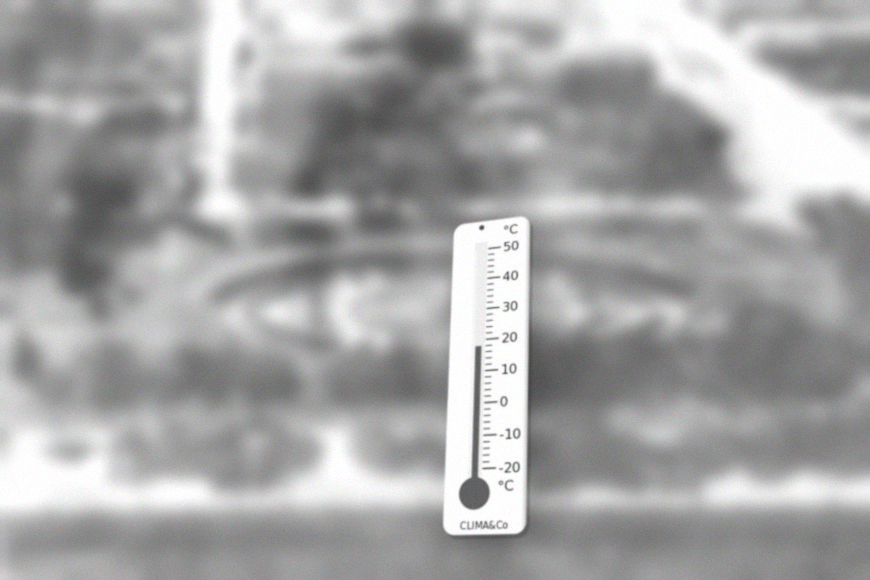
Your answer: **18** °C
